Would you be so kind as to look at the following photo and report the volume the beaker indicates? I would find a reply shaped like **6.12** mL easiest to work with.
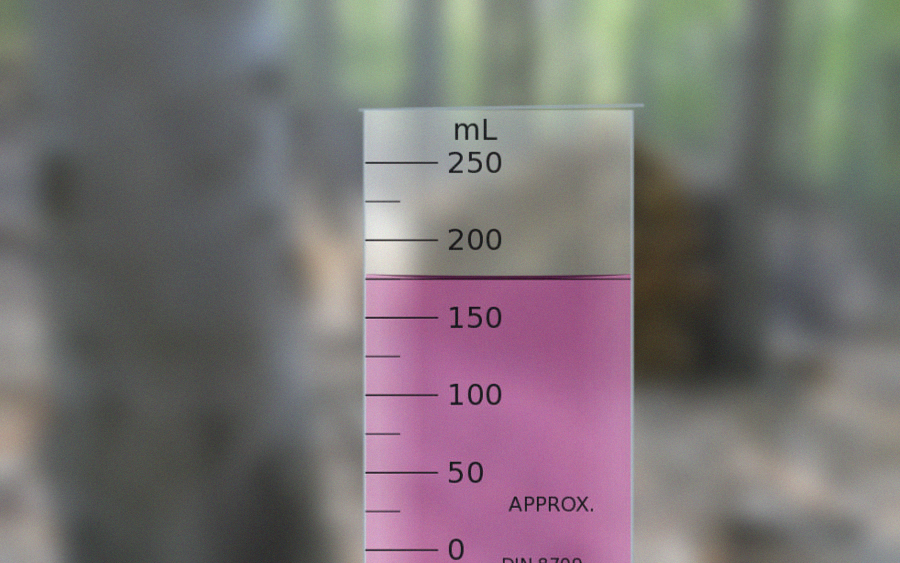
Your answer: **175** mL
